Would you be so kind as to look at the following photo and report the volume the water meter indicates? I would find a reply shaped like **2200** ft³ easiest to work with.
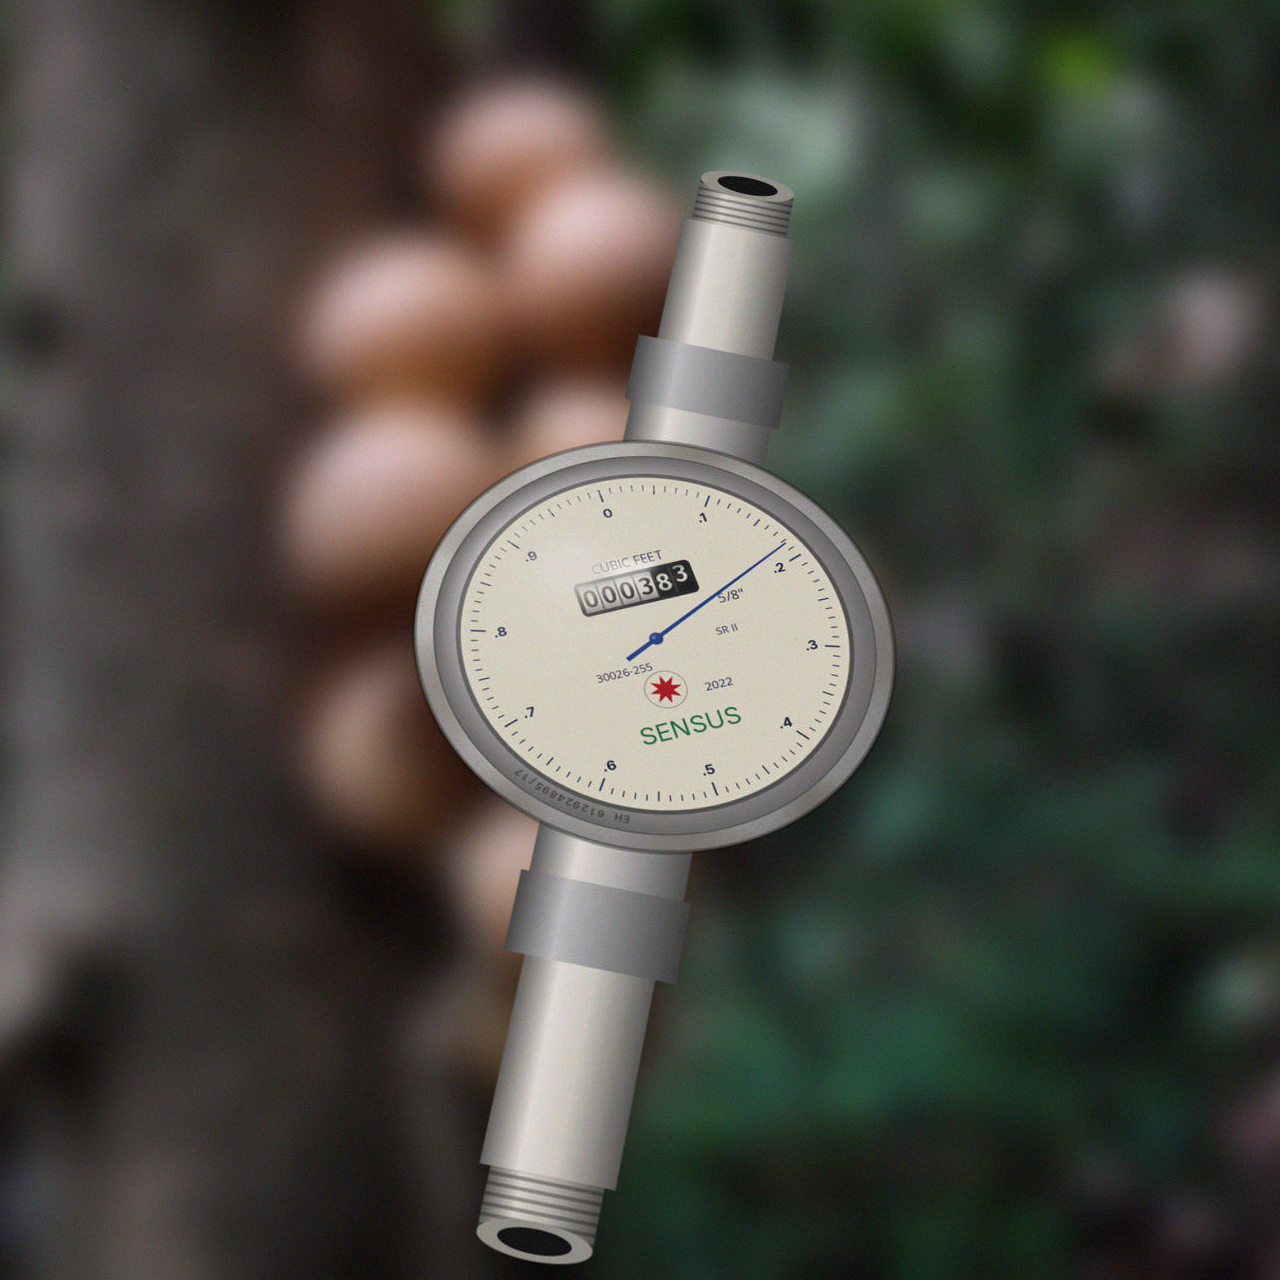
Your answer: **383.18** ft³
